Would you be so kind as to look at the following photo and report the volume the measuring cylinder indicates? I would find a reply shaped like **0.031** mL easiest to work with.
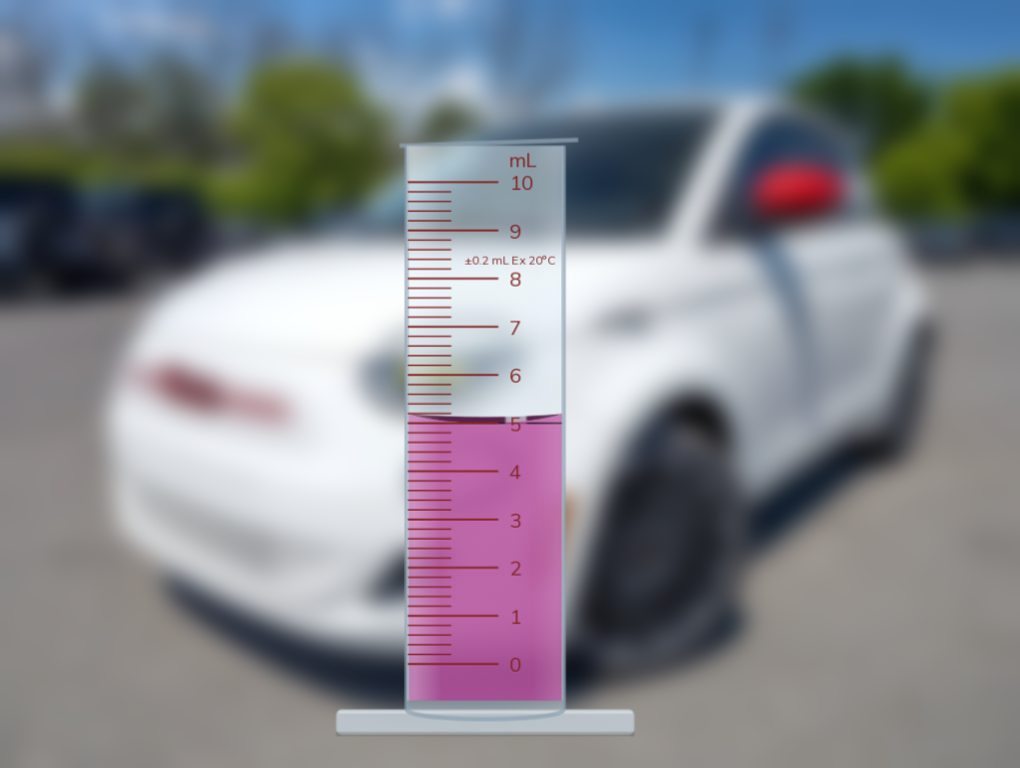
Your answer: **5** mL
